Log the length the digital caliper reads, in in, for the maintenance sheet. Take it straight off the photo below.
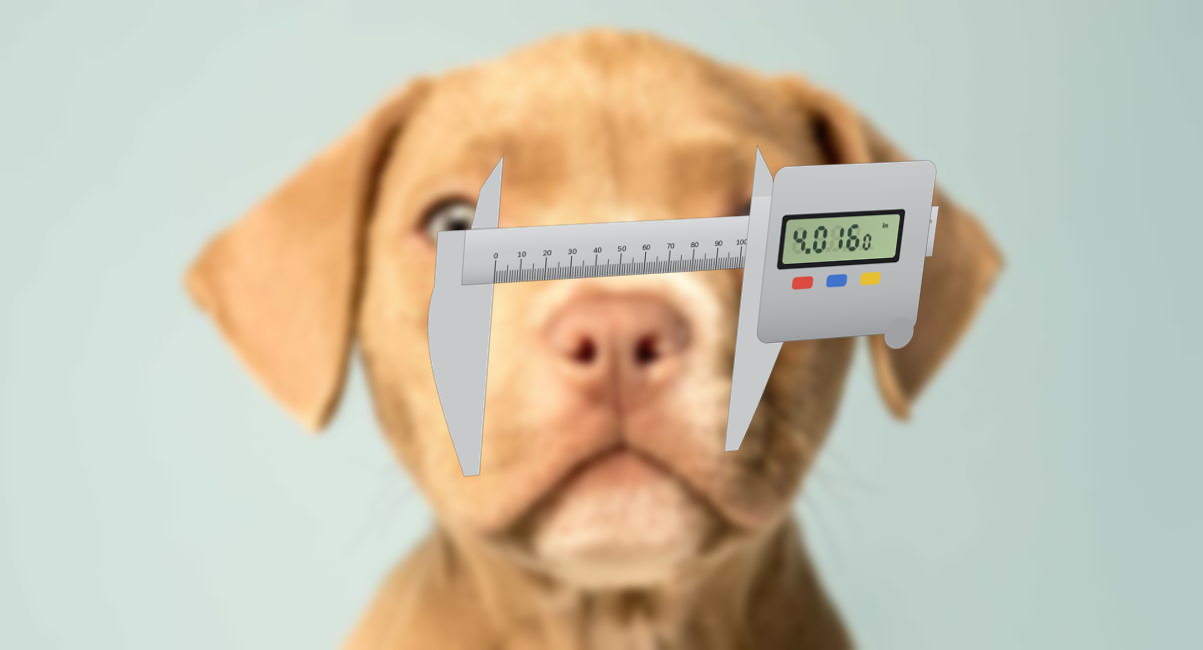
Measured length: 4.0160 in
